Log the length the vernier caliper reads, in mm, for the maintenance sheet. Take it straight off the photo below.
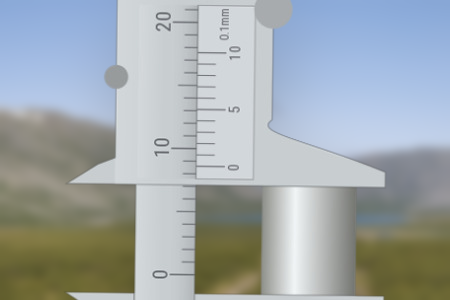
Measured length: 8.6 mm
